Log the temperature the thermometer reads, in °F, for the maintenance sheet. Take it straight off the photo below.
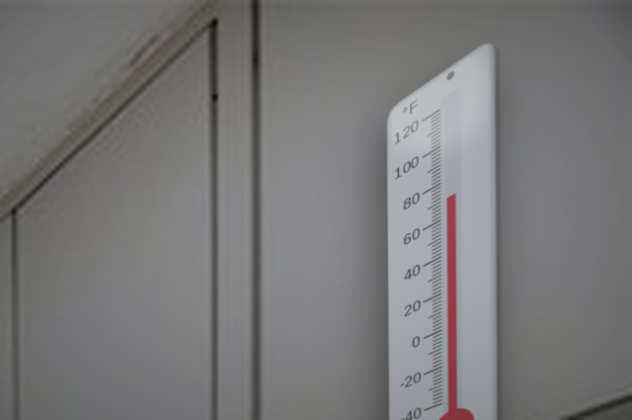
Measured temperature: 70 °F
